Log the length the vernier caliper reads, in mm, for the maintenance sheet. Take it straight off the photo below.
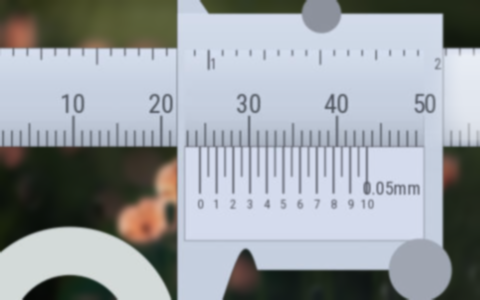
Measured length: 24.4 mm
